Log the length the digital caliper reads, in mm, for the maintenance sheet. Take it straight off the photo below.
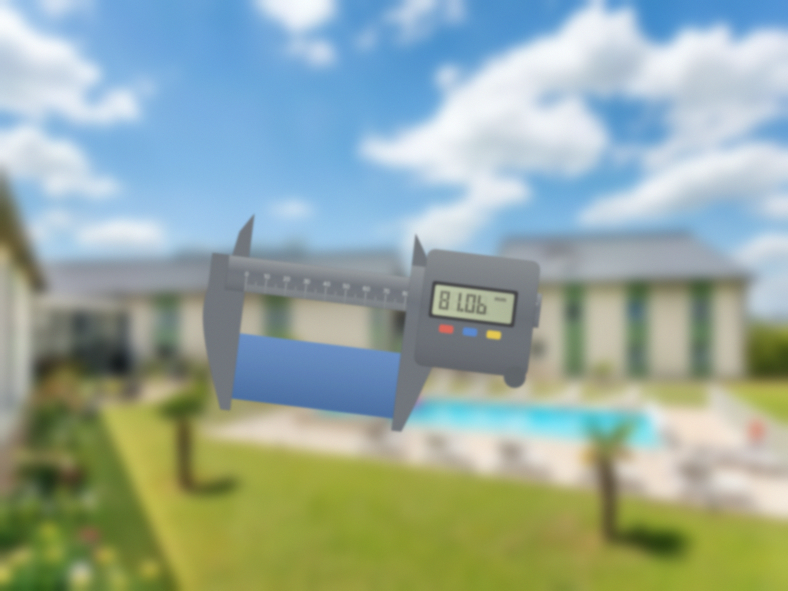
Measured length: 81.06 mm
